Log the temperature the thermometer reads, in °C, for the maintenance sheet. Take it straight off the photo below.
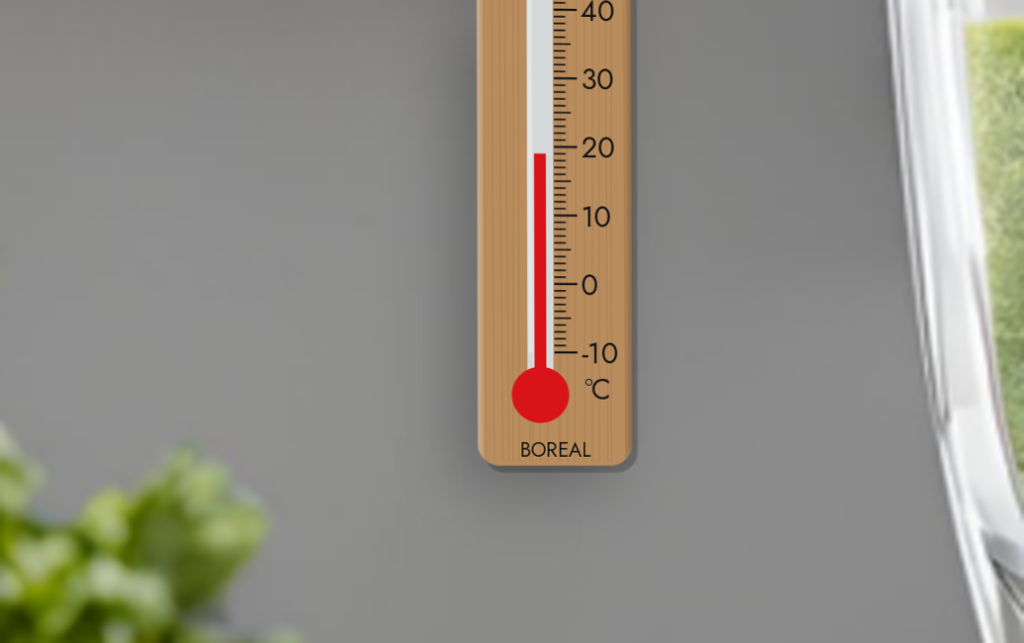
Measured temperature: 19 °C
